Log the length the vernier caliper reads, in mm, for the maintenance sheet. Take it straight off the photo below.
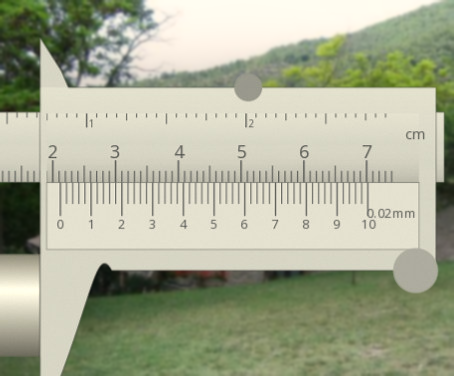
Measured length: 21.2 mm
